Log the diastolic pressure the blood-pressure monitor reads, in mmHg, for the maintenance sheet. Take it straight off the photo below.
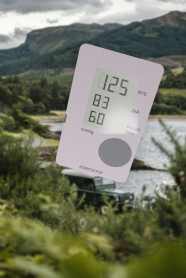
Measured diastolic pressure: 83 mmHg
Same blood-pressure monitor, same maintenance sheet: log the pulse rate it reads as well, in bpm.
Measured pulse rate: 60 bpm
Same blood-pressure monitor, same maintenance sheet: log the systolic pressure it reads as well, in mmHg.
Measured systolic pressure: 125 mmHg
